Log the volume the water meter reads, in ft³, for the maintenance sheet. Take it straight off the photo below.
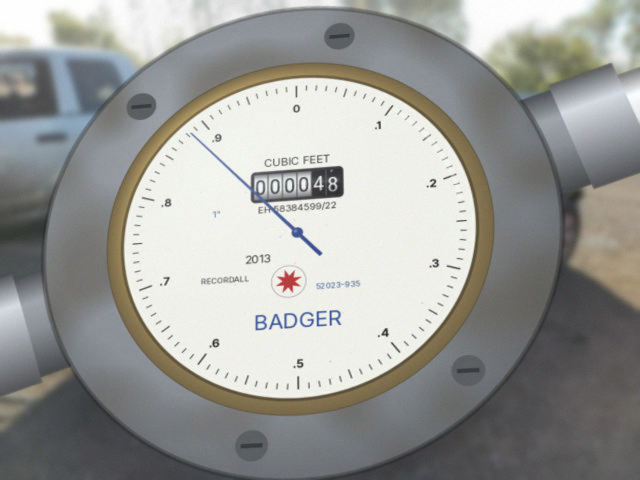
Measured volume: 47.88 ft³
